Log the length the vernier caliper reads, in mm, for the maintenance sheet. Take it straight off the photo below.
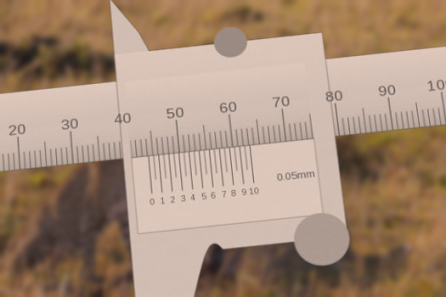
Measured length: 44.2 mm
